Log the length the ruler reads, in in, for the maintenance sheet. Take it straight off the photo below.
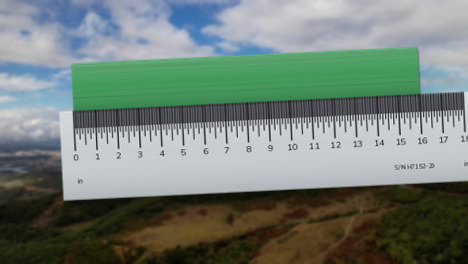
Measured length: 16 in
